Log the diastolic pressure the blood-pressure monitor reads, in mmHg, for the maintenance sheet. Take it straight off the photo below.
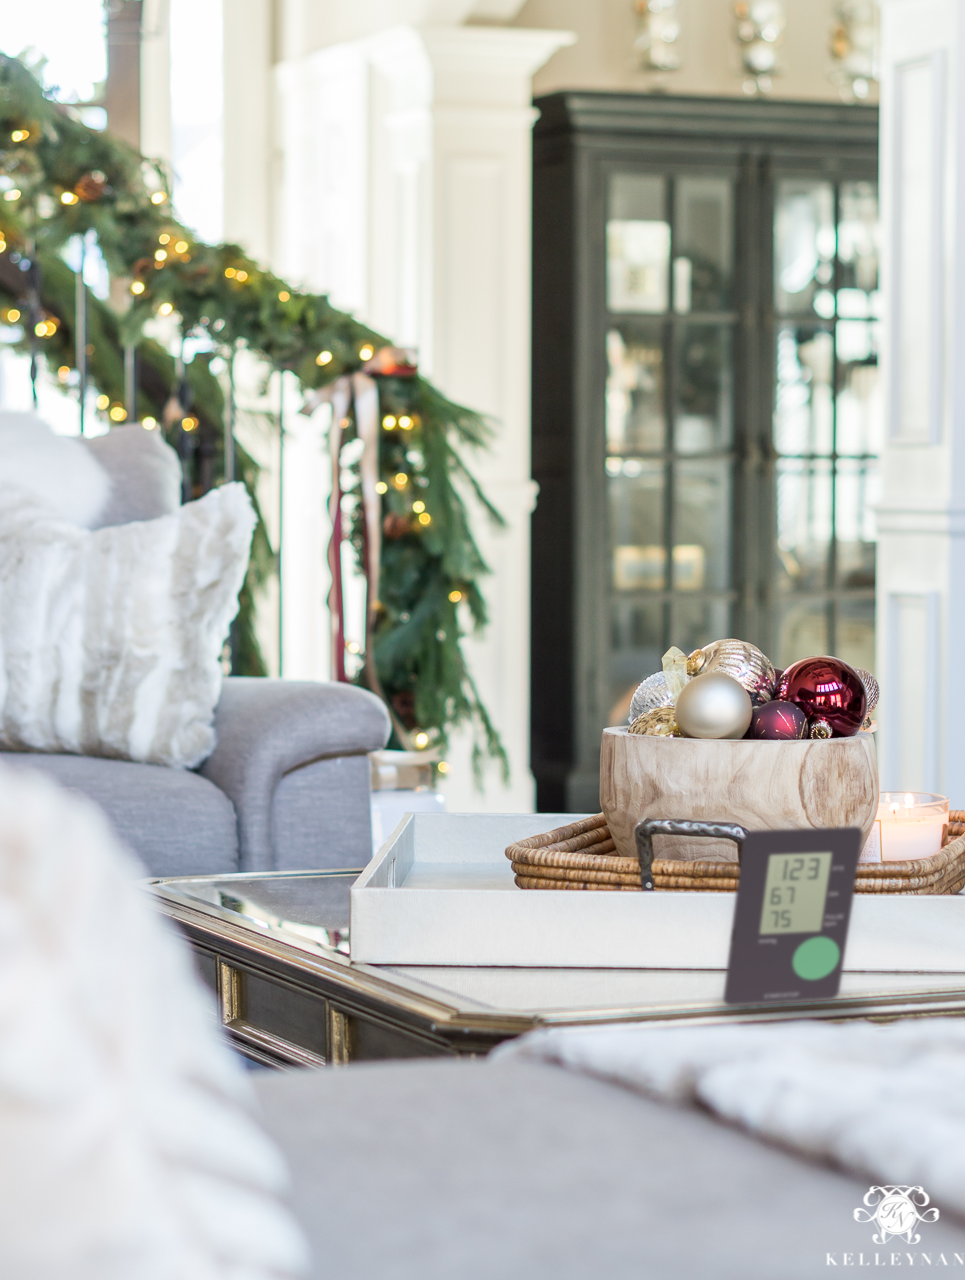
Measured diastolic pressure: 67 mmHg
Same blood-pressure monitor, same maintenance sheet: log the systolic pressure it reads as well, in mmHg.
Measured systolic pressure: 123 mmHg
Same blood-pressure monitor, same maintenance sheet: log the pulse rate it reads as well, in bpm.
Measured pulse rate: 75 bpm
